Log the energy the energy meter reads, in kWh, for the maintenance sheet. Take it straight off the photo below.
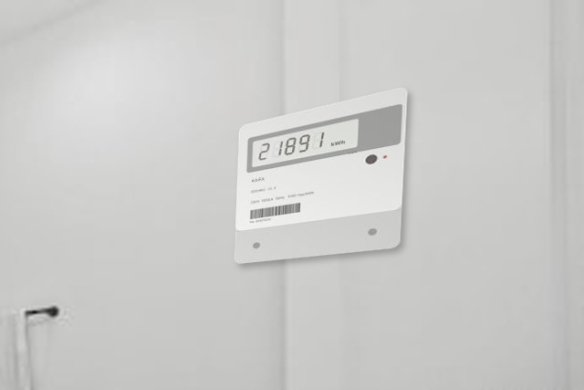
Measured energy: 21891 kWh
